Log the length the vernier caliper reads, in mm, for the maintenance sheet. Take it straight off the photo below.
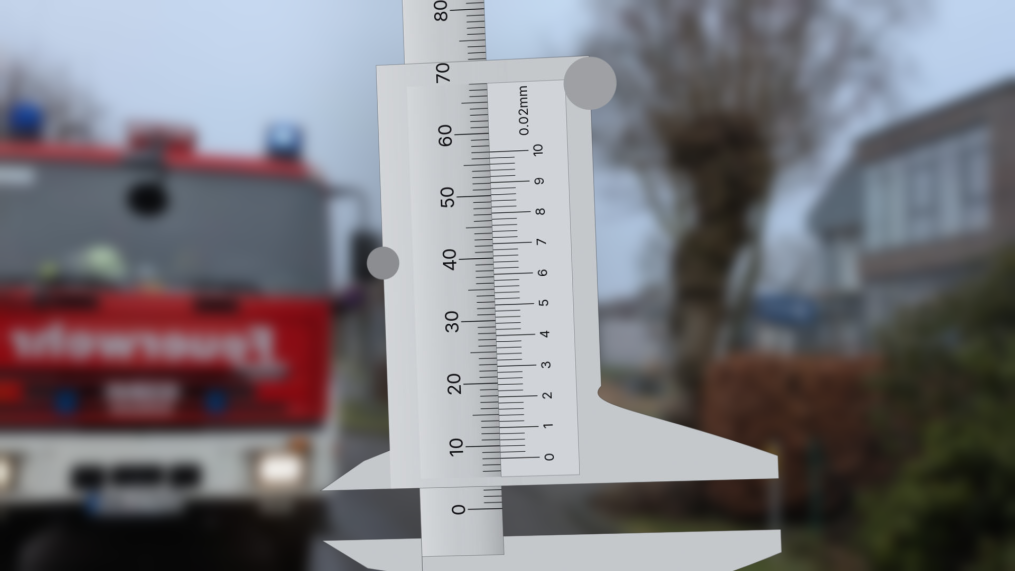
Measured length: 8.0 mm
